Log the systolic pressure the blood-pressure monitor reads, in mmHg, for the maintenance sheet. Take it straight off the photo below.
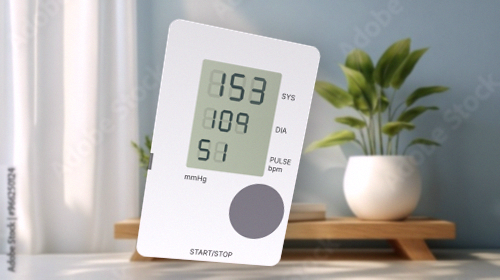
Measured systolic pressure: 153 mmHg
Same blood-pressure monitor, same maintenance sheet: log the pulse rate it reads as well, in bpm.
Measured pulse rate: 51 bpm
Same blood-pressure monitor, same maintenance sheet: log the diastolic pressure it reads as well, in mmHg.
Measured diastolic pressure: 109 mmHg
